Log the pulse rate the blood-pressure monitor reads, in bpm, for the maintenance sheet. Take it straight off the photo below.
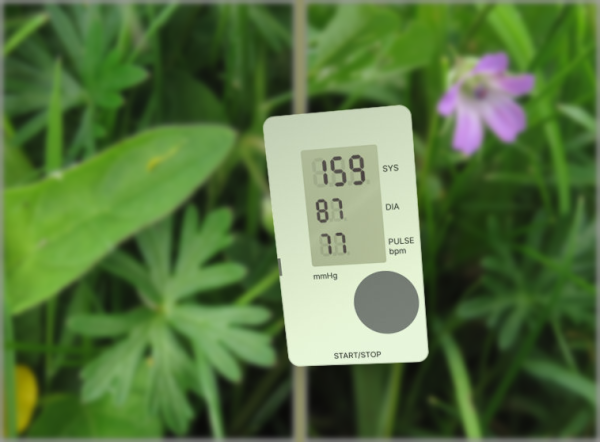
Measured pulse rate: 77 bpm
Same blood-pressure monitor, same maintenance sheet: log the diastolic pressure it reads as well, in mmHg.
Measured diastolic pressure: 87 mmHg
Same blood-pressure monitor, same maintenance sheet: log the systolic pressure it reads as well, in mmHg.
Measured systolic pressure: 159 mmHg
